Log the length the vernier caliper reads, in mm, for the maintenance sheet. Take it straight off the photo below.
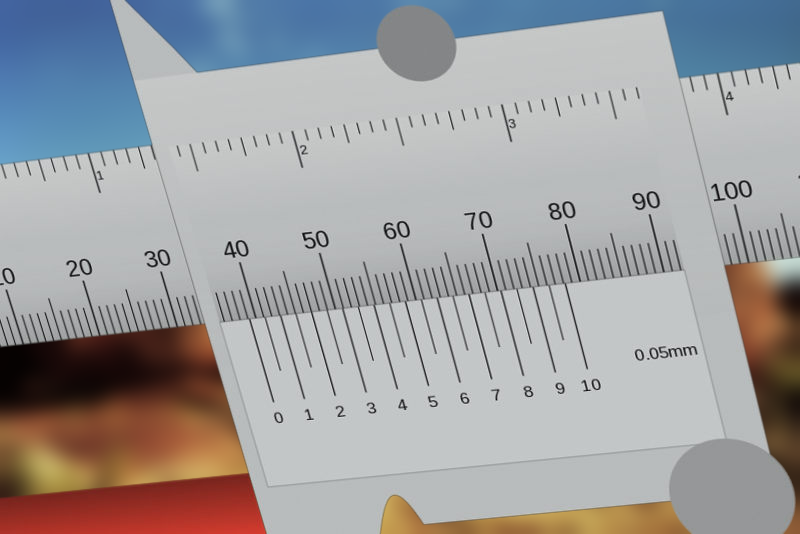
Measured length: 39.2 mm
